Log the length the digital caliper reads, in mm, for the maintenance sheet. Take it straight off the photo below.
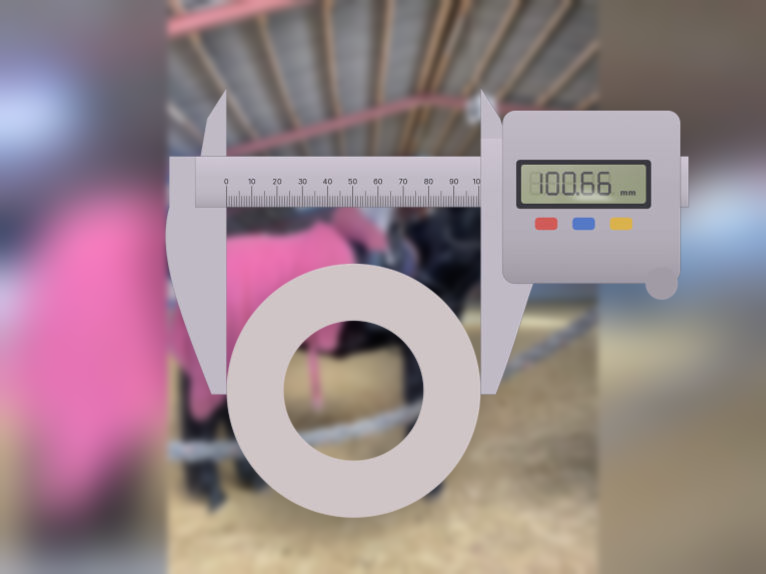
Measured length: 100.66 mm
